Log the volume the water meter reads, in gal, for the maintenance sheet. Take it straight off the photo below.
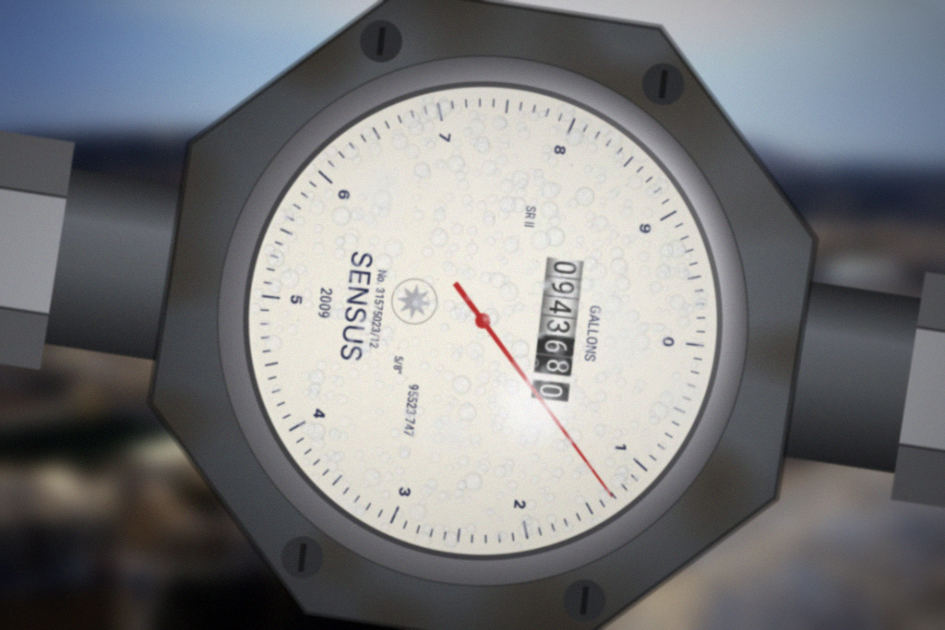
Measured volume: 943681.3 gal
